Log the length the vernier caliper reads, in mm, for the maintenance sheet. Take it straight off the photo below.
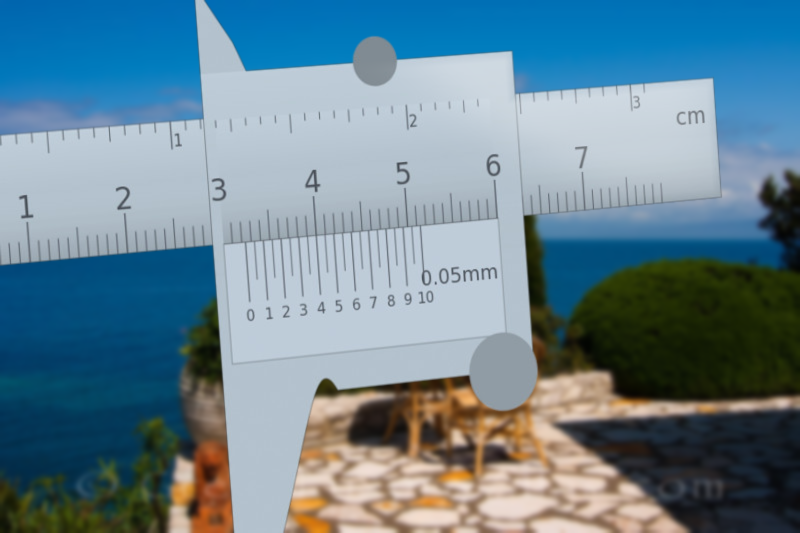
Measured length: 32.4 mm
